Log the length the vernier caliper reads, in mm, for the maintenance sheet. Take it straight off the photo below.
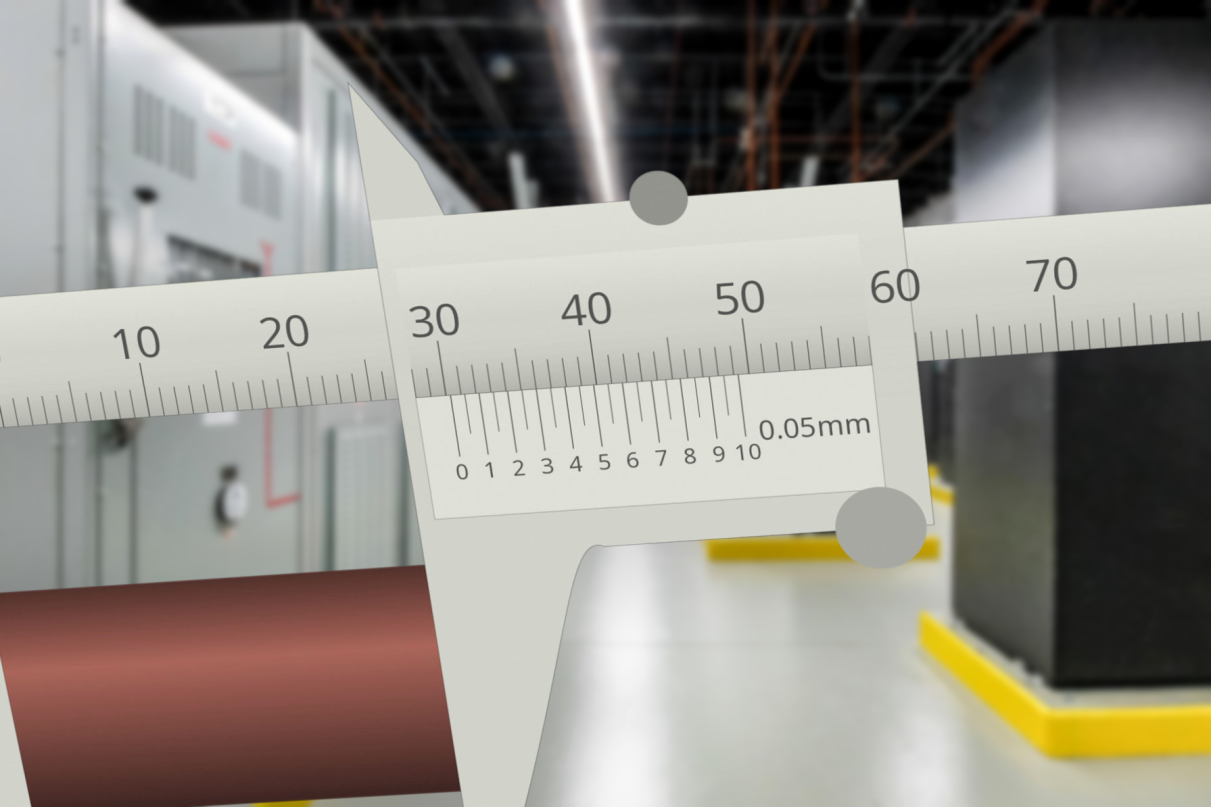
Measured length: 30.3 mm
